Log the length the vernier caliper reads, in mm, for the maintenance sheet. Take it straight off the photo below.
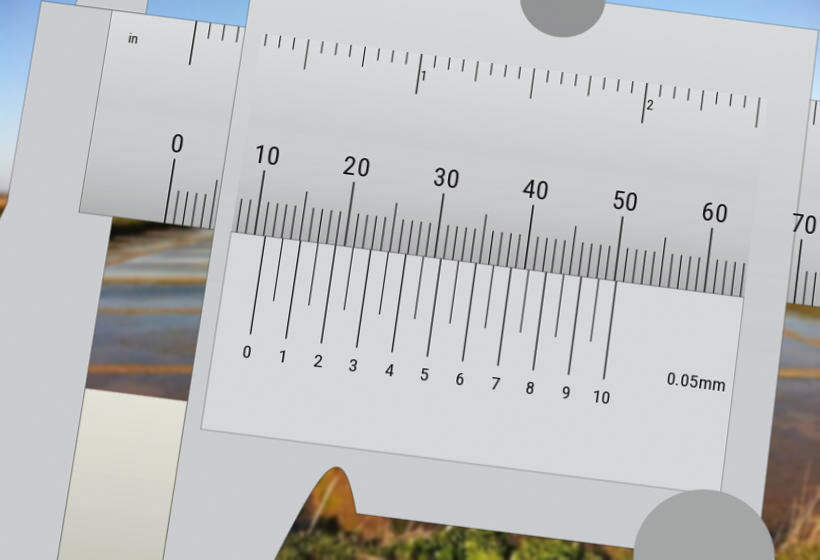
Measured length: 11.2 mm
